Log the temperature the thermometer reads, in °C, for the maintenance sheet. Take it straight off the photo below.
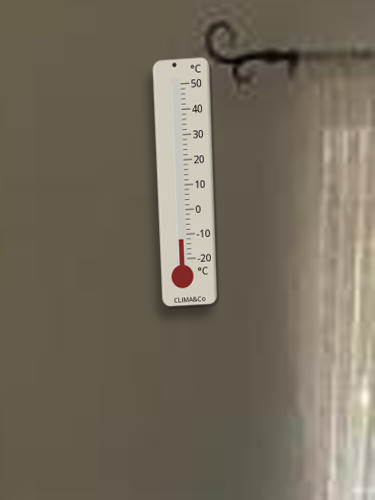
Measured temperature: -12 °C
